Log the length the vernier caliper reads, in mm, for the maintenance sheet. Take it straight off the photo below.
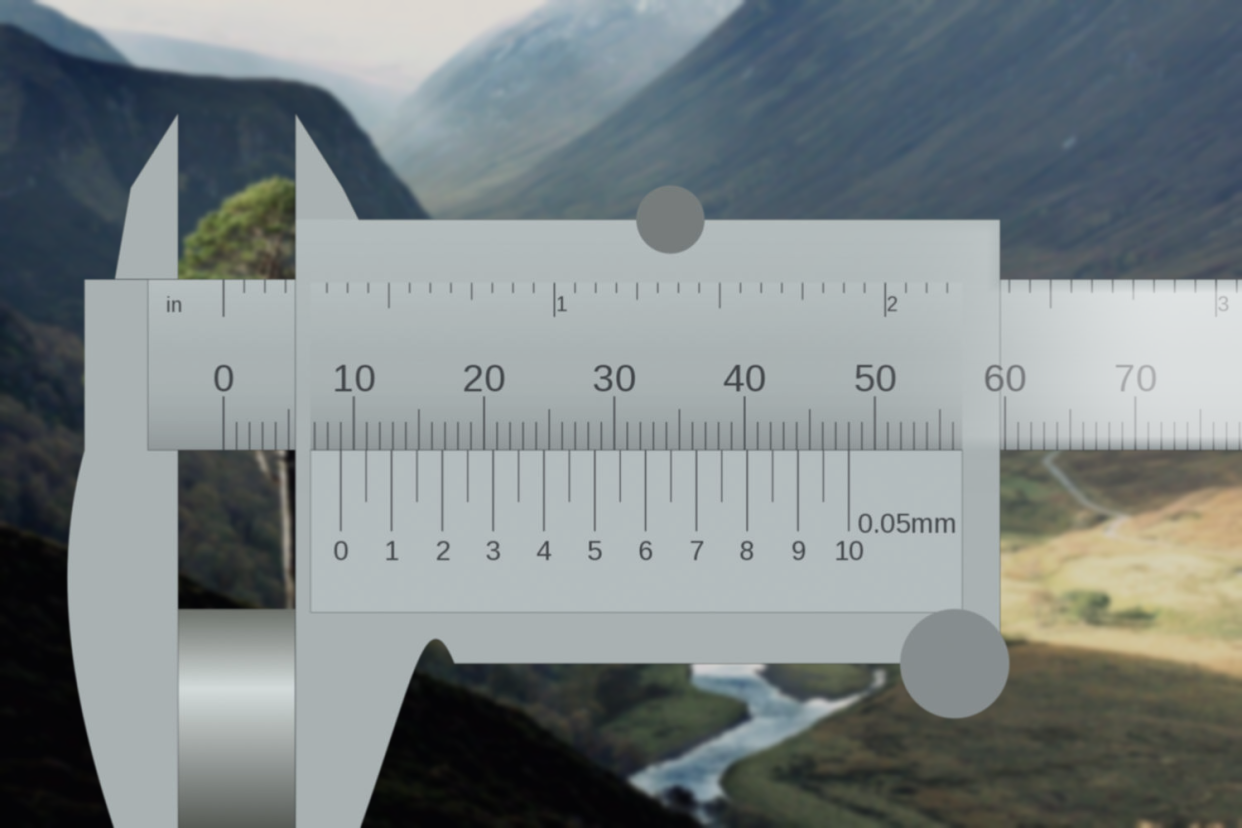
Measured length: 9.0 mm
